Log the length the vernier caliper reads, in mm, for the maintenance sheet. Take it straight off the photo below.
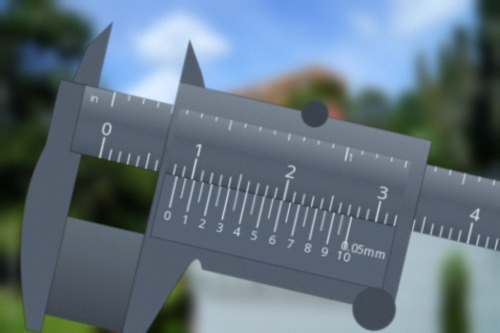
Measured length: 8.4 mm
